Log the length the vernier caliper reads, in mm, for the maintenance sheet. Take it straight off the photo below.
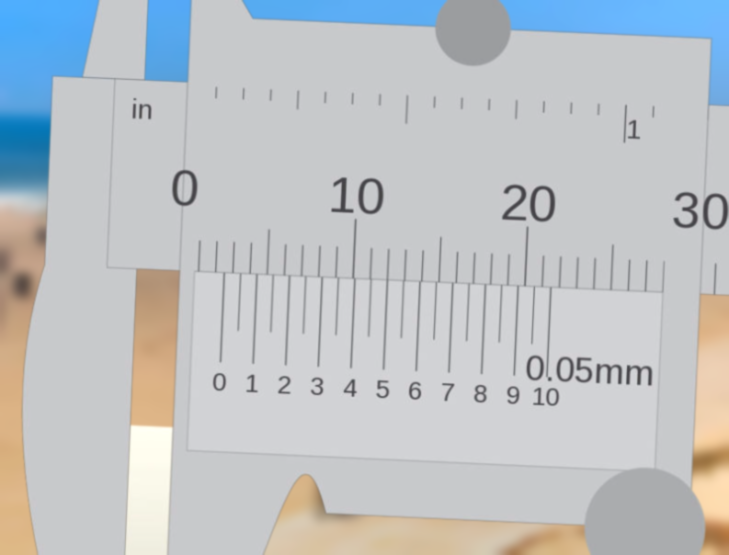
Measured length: 2.5 mm
